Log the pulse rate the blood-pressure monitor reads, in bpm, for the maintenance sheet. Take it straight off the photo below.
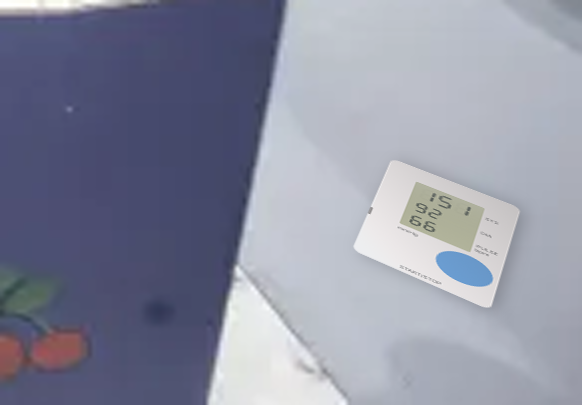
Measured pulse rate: 66 bpm
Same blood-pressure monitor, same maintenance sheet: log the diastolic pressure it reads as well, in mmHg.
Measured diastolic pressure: 92 mmHg
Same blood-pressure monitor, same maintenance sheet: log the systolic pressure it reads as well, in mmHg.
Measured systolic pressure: 151 mmHg
